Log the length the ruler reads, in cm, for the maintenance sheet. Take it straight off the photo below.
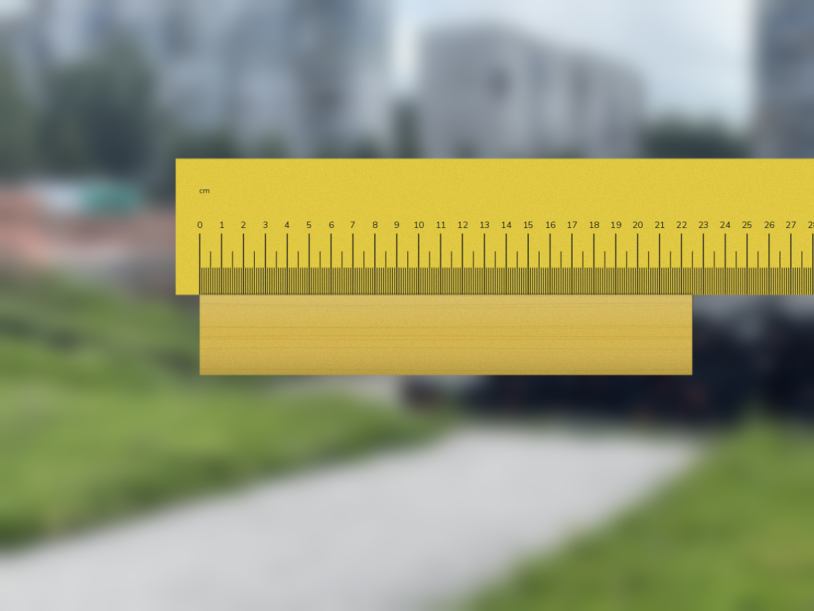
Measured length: 22.5 cm
